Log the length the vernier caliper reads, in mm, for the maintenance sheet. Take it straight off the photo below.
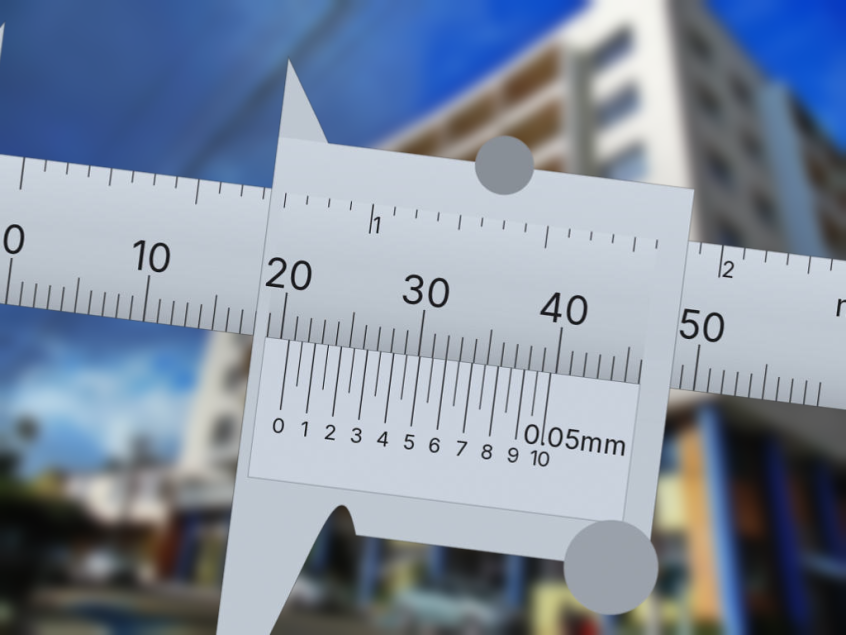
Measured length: 20.6 mm
